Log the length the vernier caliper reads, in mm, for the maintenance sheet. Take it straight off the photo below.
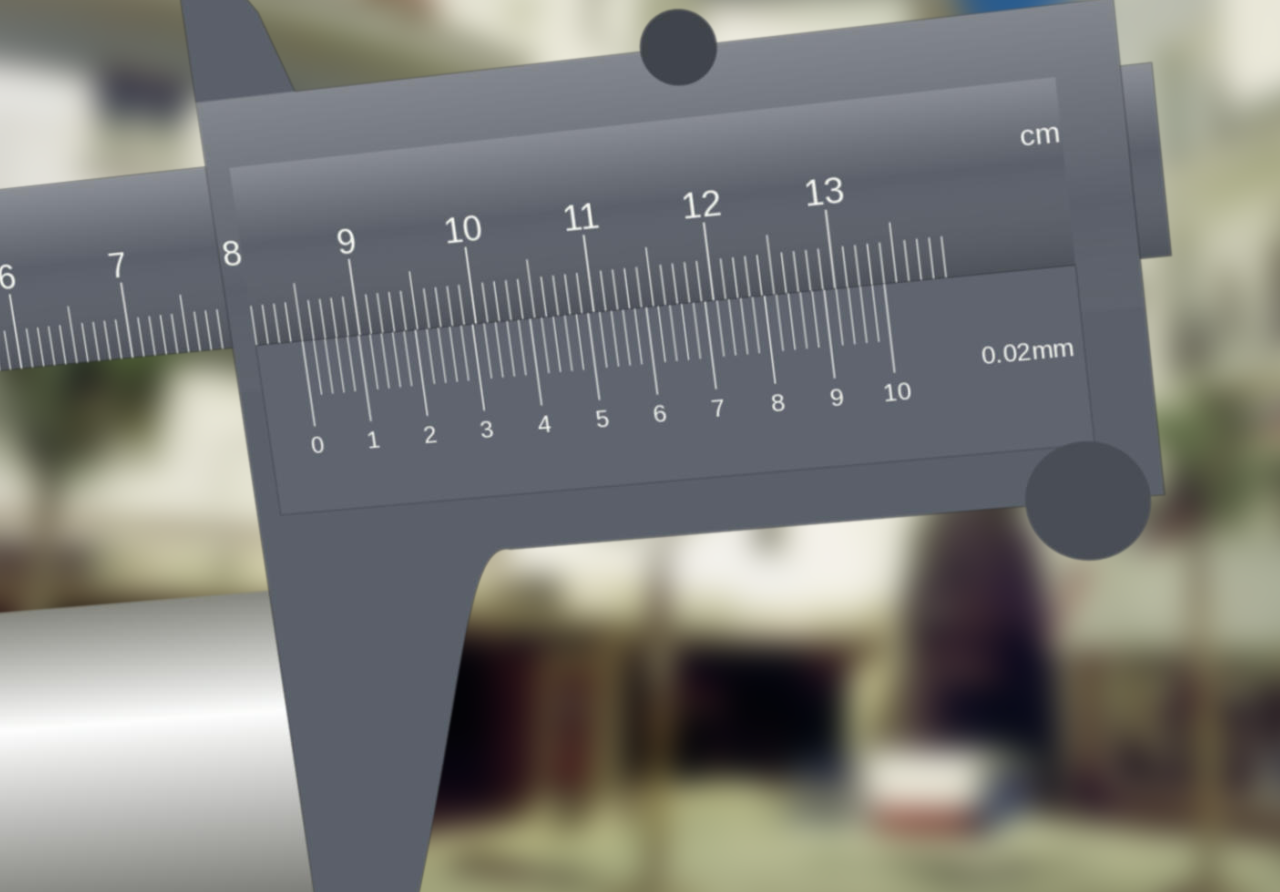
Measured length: 85.0 mm
